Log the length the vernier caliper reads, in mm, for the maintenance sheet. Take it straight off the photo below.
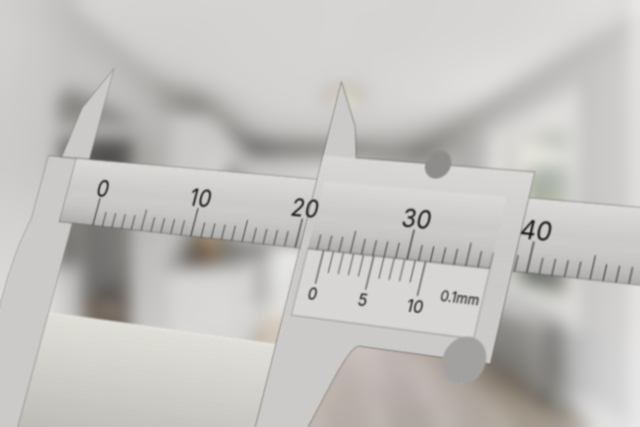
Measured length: 22.6 mm
